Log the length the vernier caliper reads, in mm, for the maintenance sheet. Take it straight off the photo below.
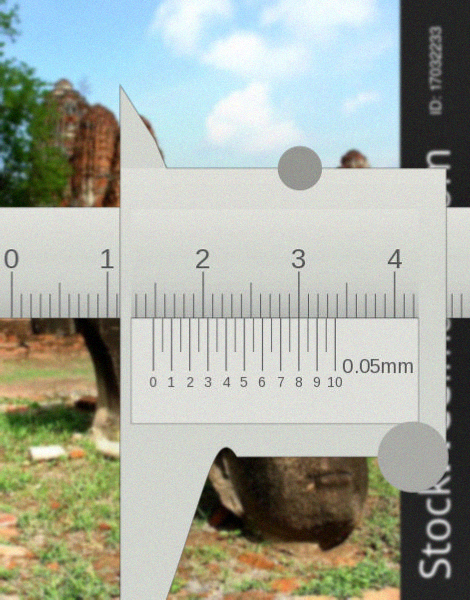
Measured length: 14.8 mm
